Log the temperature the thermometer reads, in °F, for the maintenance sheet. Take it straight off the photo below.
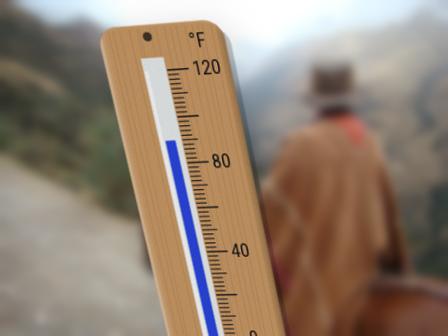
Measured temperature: 90 °F
